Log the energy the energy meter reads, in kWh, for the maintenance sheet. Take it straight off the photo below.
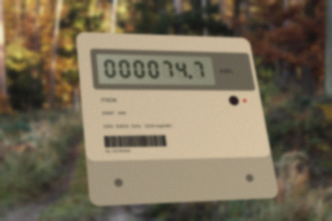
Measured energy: 74.7 kWh
